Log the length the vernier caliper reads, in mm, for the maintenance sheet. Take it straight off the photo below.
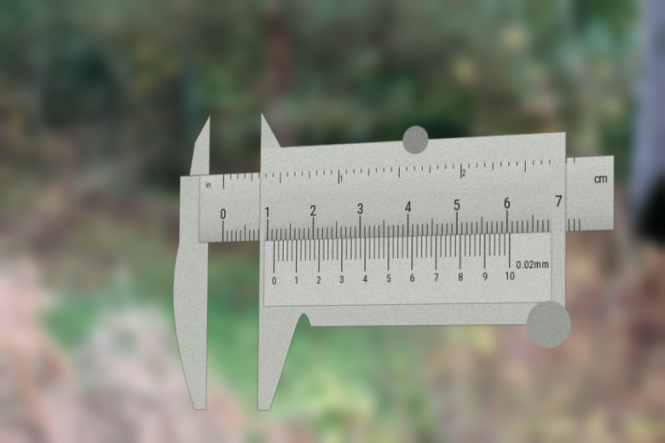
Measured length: 11.5 mm
